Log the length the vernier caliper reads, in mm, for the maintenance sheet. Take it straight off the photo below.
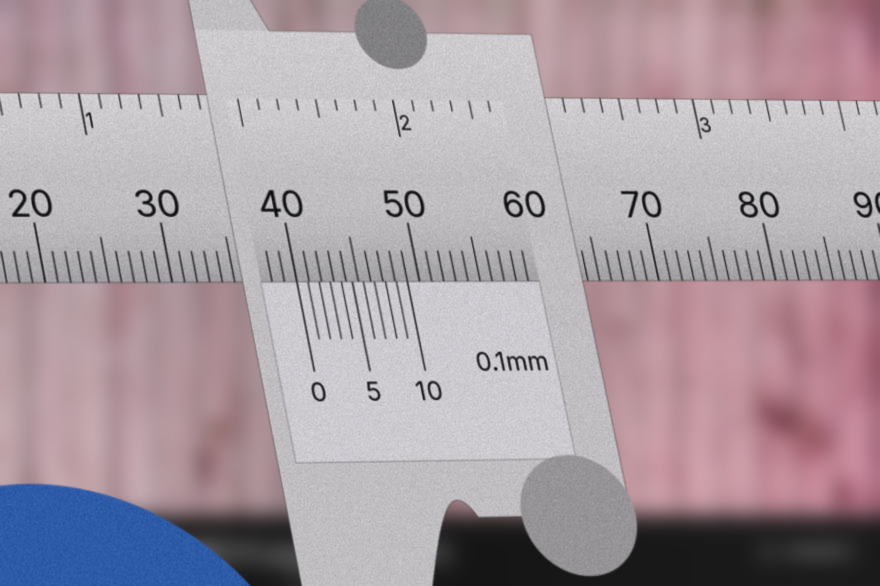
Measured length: 40.0 mm
